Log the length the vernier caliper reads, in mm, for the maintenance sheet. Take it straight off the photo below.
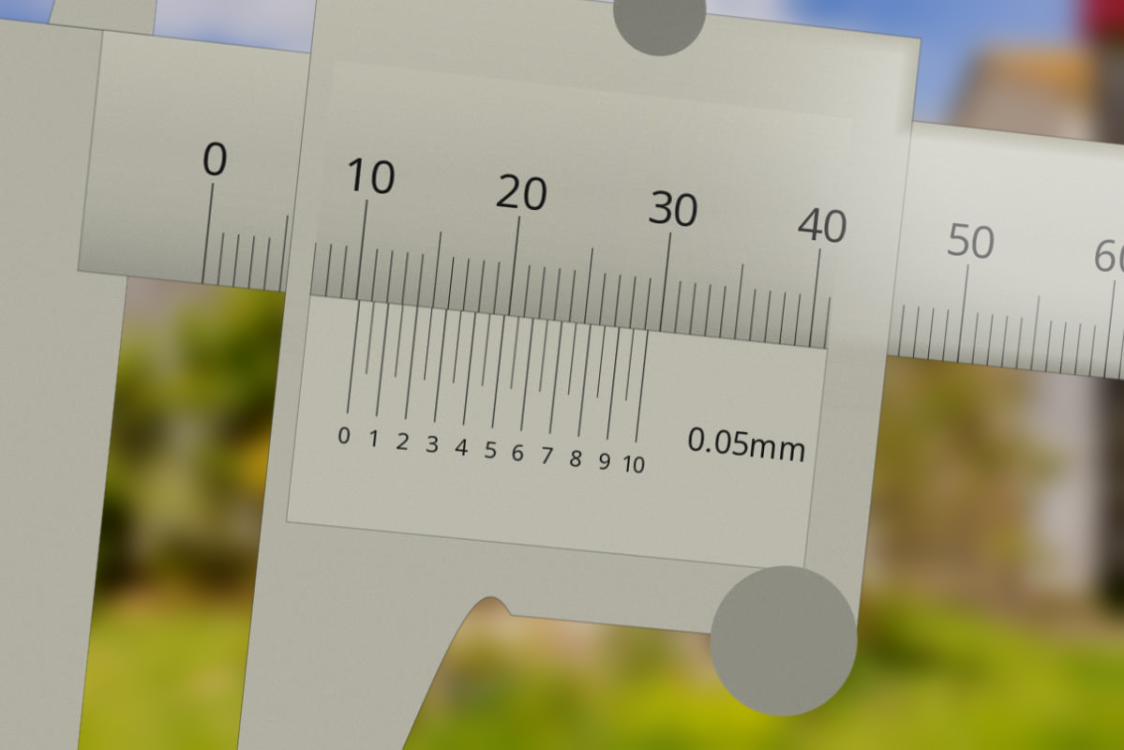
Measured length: 10.2 mm
